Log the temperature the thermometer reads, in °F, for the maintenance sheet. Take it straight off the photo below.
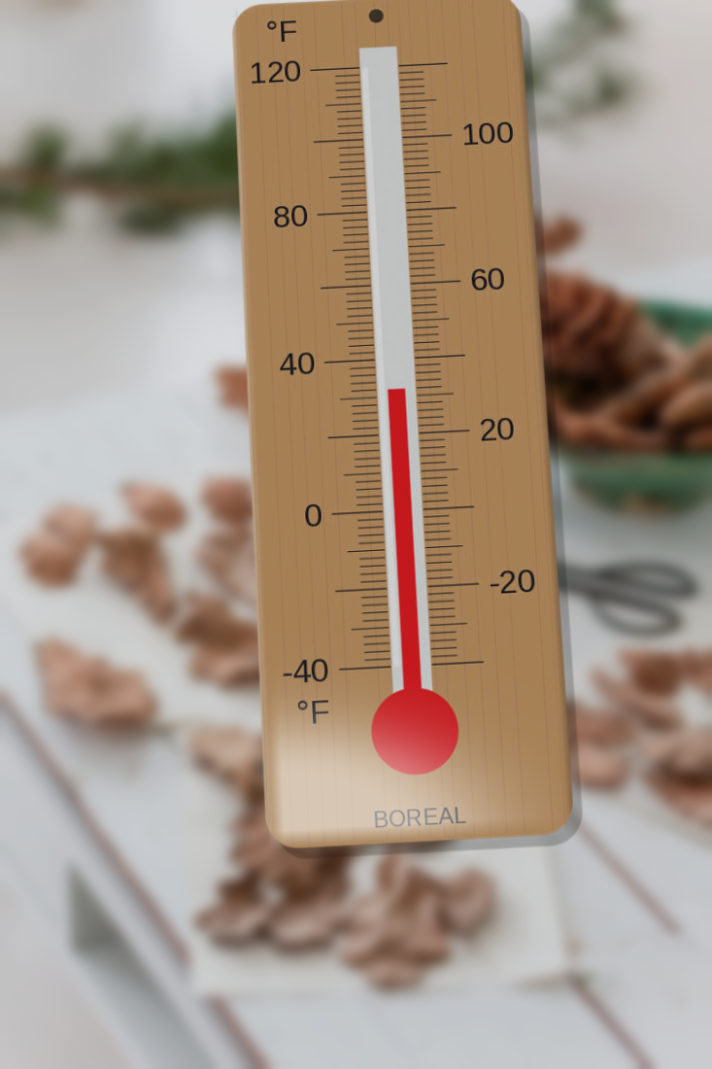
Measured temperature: 32 °F
